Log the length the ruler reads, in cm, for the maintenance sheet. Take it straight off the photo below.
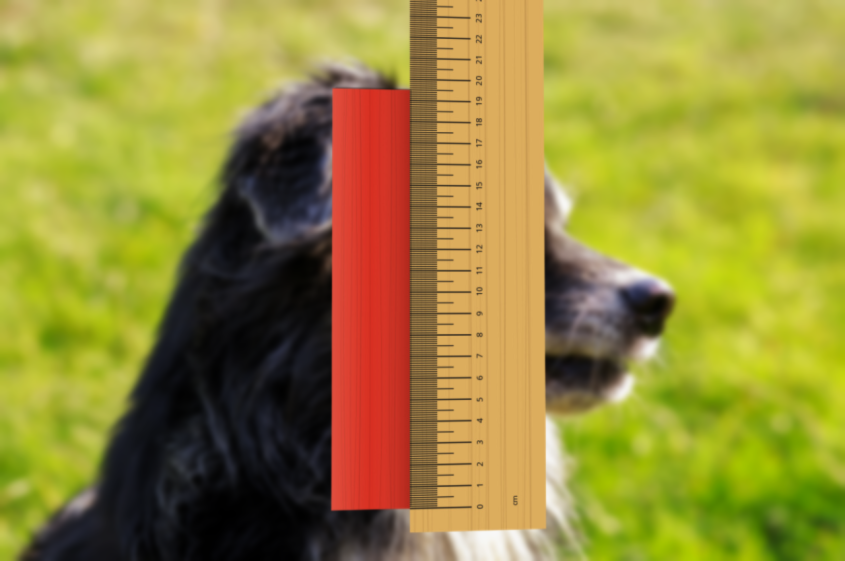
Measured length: 19.5 cm
